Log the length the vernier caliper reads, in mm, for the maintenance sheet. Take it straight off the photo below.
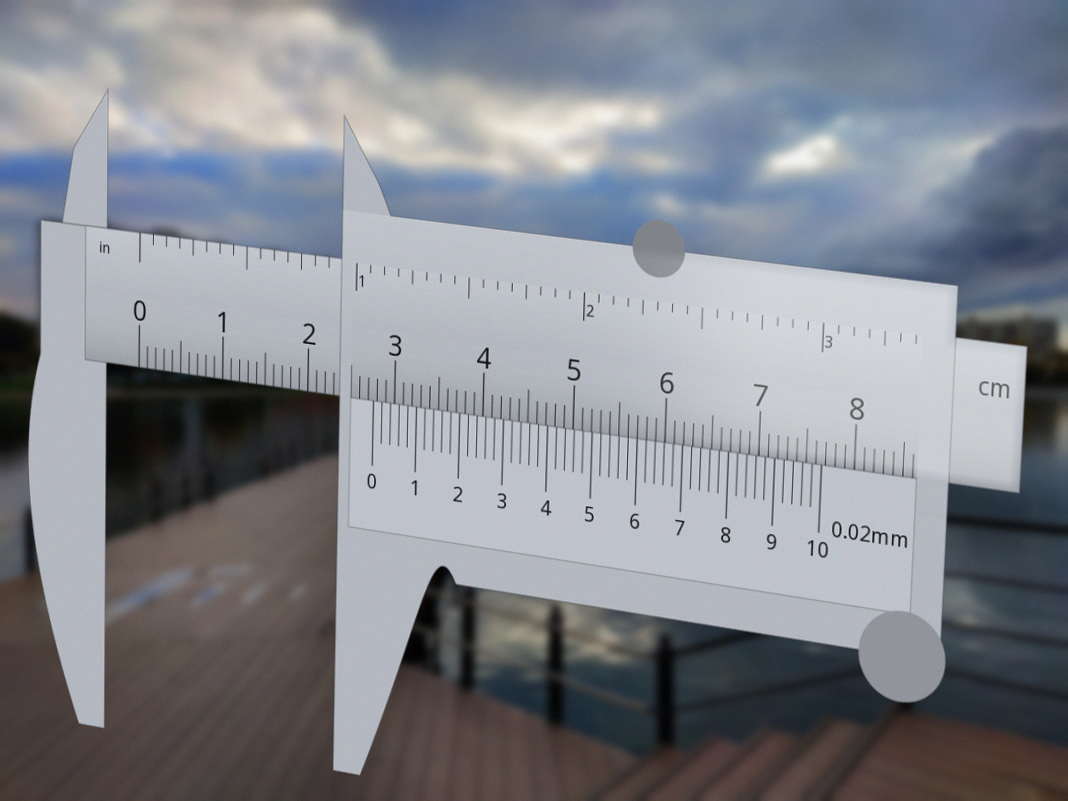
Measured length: 27.6 mm
